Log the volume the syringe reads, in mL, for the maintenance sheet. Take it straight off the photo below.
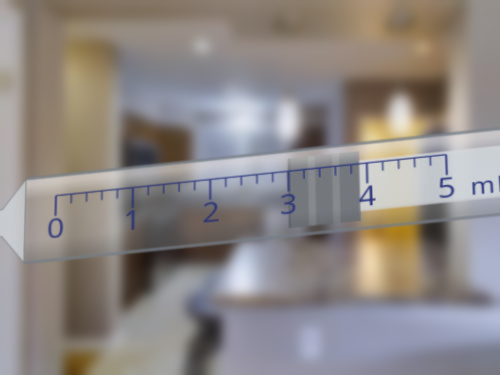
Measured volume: 3 mL
